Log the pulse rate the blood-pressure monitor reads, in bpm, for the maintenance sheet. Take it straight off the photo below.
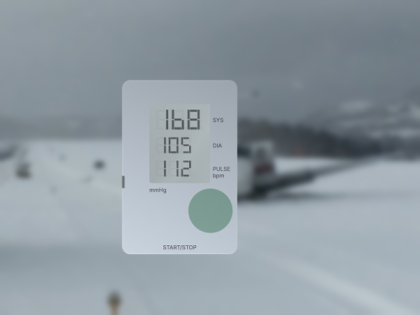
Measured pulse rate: 112 bpm
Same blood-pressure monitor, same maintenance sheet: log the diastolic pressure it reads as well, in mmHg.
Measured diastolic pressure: 105 mmHg
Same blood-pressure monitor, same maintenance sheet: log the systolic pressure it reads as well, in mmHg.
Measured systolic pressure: 168 mmHg
